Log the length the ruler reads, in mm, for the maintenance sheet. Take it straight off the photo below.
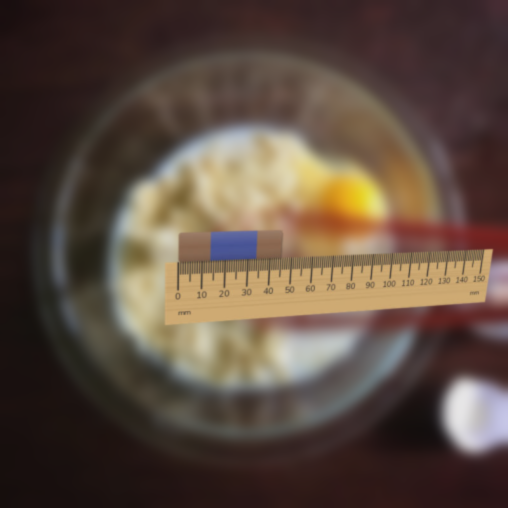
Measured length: 45 mm
